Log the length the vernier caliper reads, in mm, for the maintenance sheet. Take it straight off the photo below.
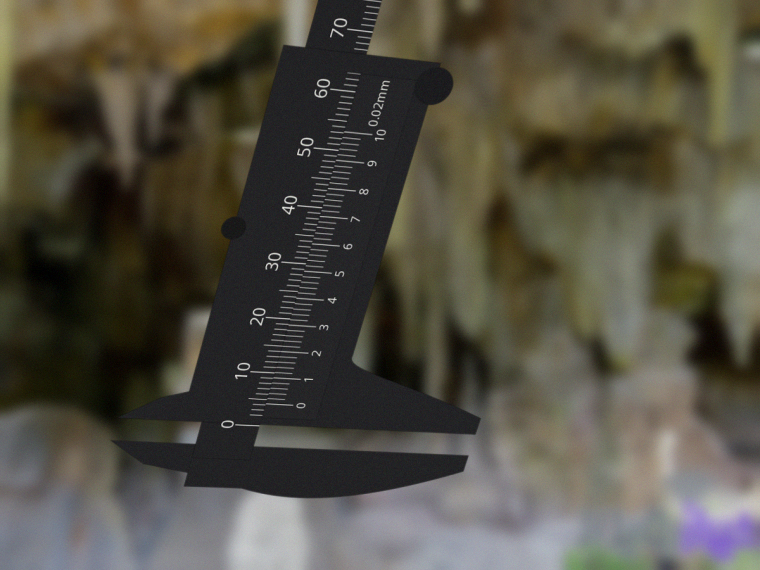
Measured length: 4.2 mm
